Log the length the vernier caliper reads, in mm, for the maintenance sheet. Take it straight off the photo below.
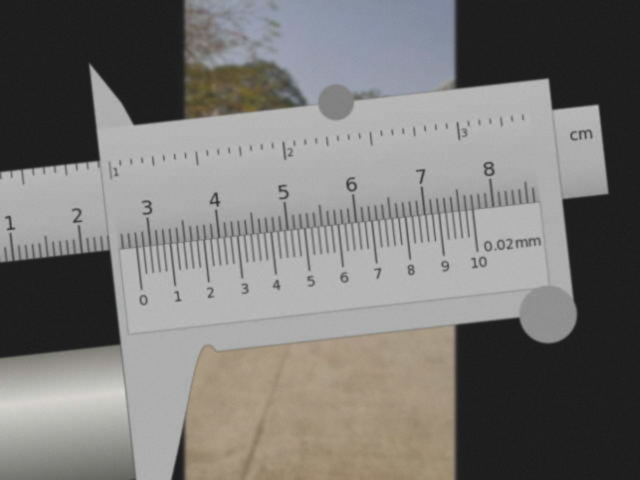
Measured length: 28.0 mm
